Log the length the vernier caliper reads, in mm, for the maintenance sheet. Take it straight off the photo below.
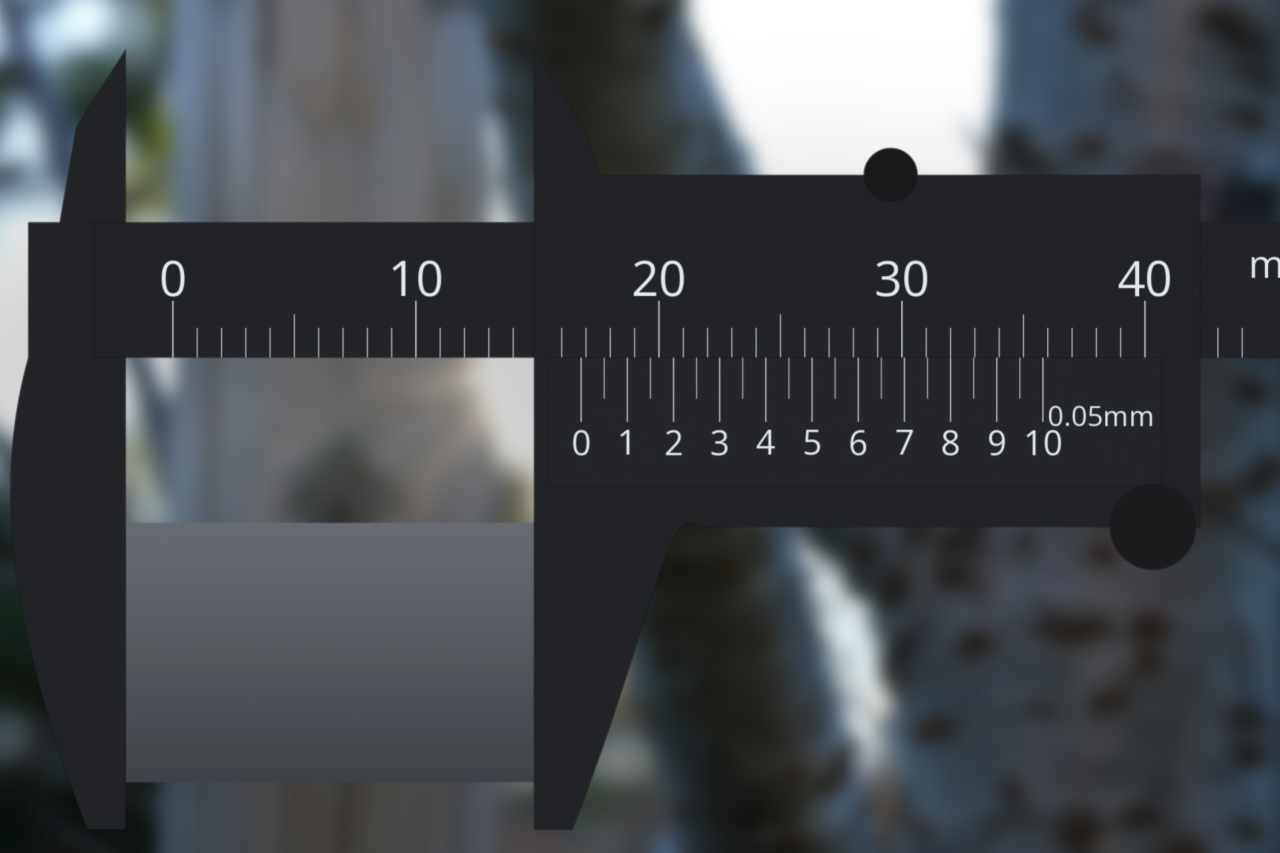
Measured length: 16.8 mm
